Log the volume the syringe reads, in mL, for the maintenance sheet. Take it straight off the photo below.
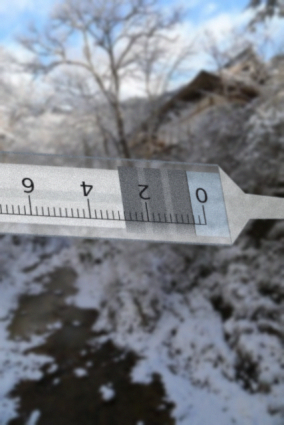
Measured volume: 0.4 mL
